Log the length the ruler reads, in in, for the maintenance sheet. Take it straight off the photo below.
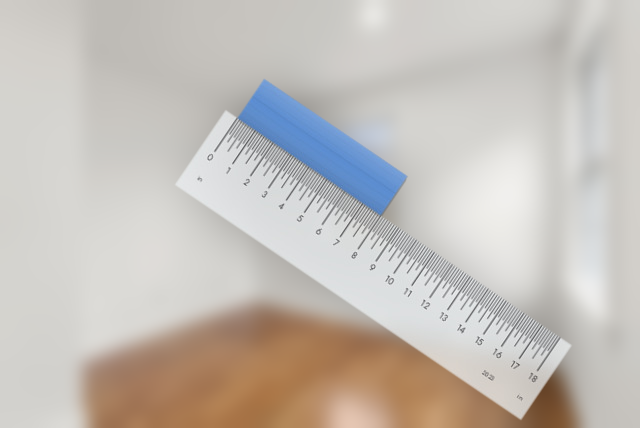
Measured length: 8 in
